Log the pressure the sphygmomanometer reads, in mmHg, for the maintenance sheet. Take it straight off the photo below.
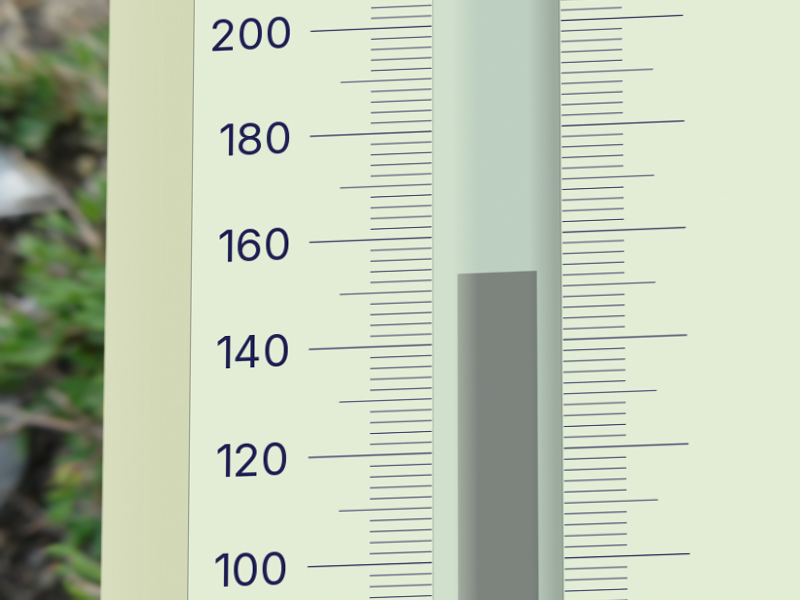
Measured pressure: 153 mmHg
